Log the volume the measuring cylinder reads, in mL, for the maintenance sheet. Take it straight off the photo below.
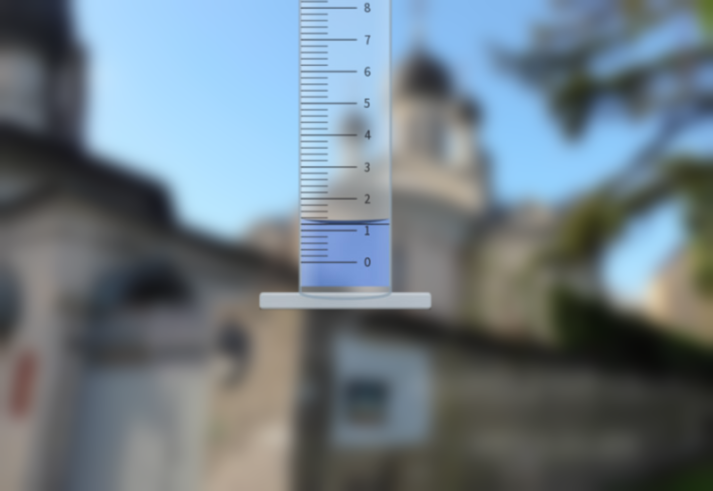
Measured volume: 1.2 mL
